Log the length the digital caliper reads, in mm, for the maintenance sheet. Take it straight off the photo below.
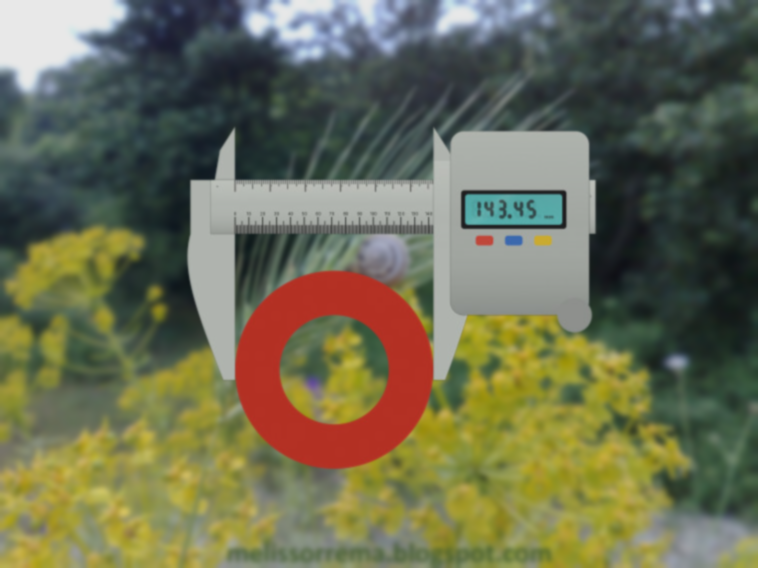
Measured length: 143.45 mm
